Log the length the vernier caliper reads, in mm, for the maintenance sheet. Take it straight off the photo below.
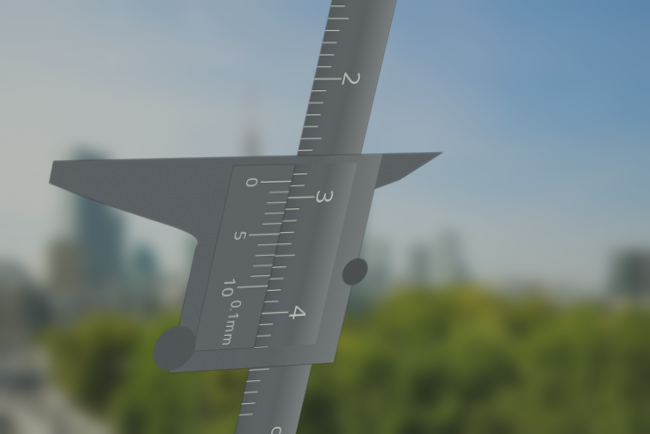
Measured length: 28.6 mm
